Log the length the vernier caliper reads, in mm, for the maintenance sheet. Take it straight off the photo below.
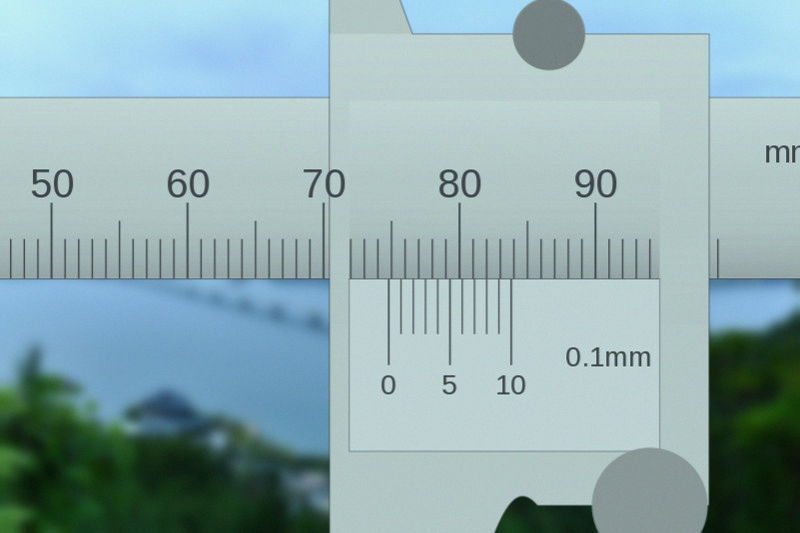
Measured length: 74.8 mm
